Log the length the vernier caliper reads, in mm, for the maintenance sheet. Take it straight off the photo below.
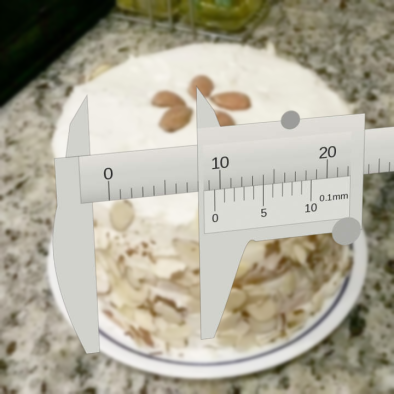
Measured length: 9.5 mm
